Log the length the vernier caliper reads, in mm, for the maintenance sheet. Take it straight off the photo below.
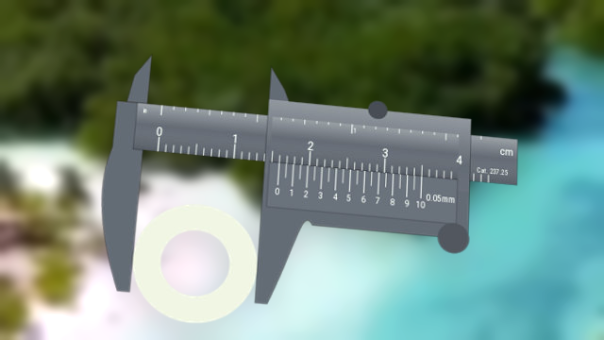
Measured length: 16.0 mm
